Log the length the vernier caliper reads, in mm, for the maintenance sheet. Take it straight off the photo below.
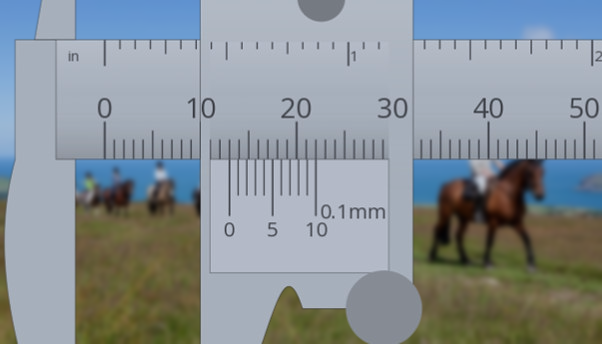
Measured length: 13.0 mm
